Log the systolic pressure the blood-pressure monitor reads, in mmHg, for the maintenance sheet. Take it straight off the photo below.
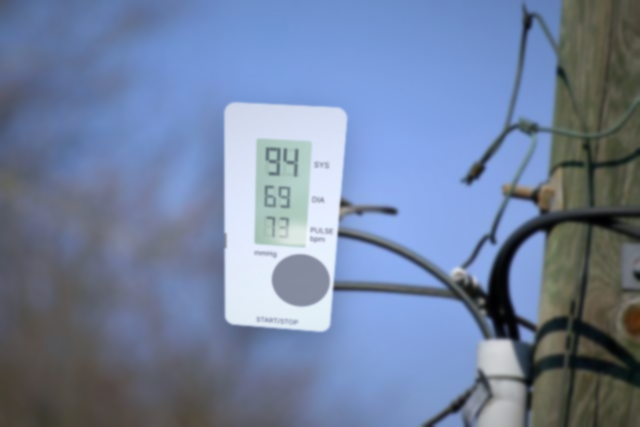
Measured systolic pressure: 94 mmHg
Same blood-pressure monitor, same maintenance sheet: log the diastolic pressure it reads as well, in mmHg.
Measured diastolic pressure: 69 mmHg
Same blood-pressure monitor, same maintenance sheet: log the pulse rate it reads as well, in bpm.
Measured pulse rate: 73 bpm
